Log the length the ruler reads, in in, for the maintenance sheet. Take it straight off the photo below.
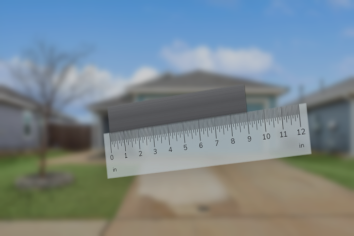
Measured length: 9 in
